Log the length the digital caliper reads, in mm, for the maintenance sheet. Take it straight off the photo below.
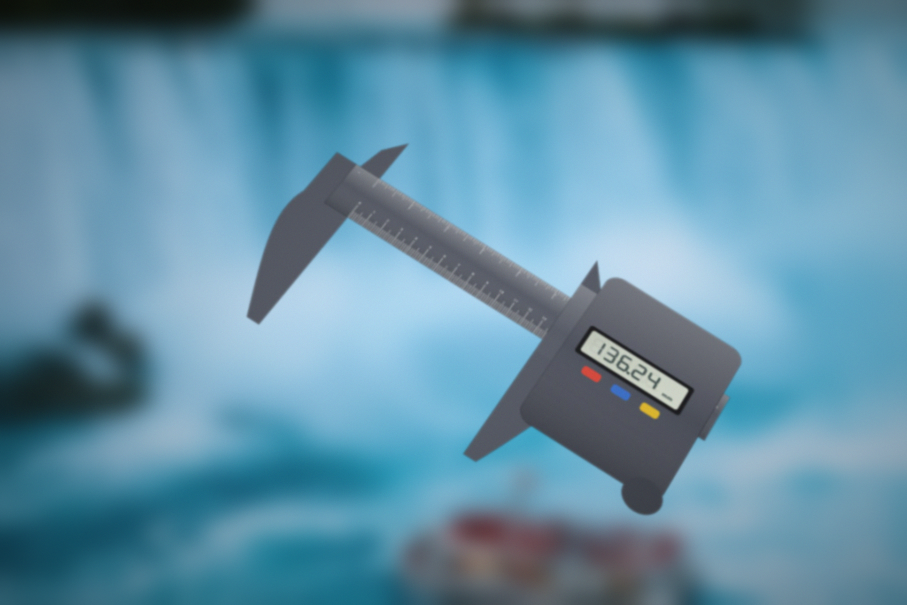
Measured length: 136.24 mm
